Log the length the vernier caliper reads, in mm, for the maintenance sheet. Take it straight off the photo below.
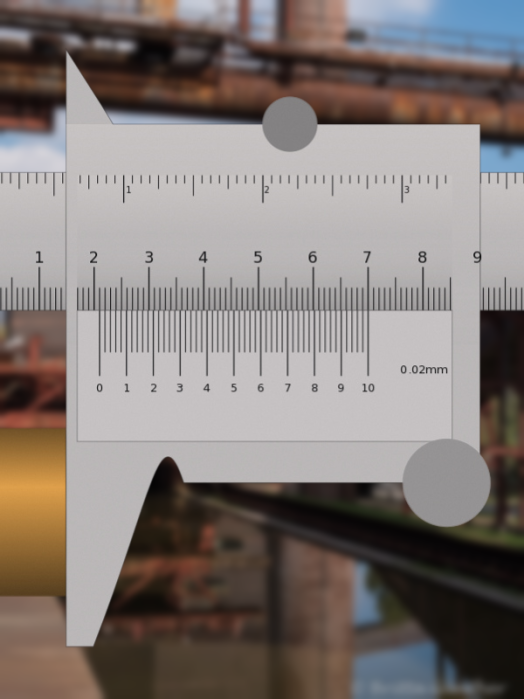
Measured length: 21.0 mm
